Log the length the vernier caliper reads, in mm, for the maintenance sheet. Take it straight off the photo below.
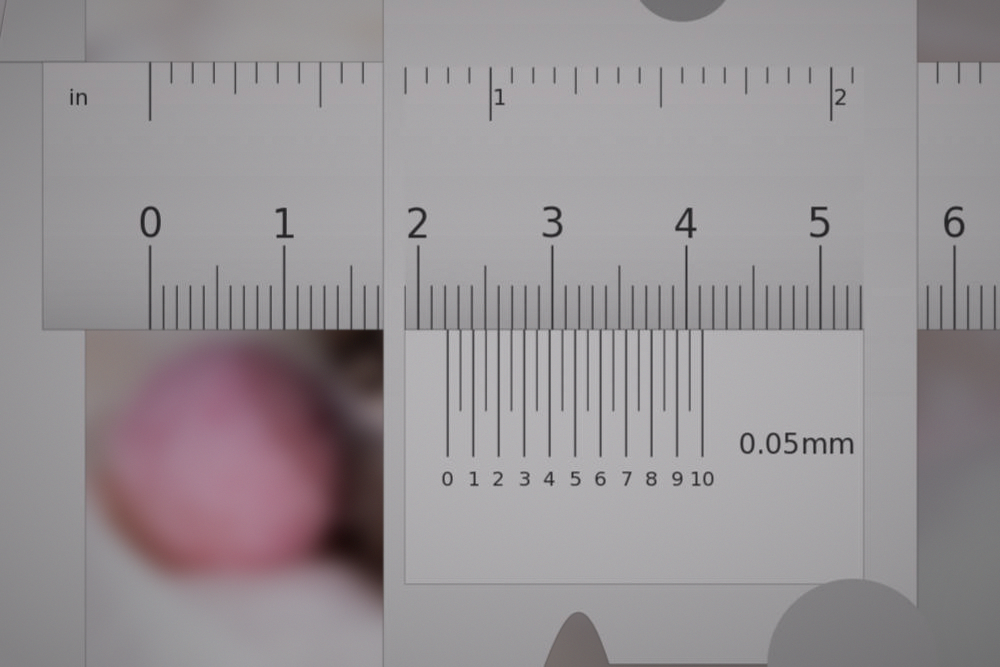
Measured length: 22.2 mm
